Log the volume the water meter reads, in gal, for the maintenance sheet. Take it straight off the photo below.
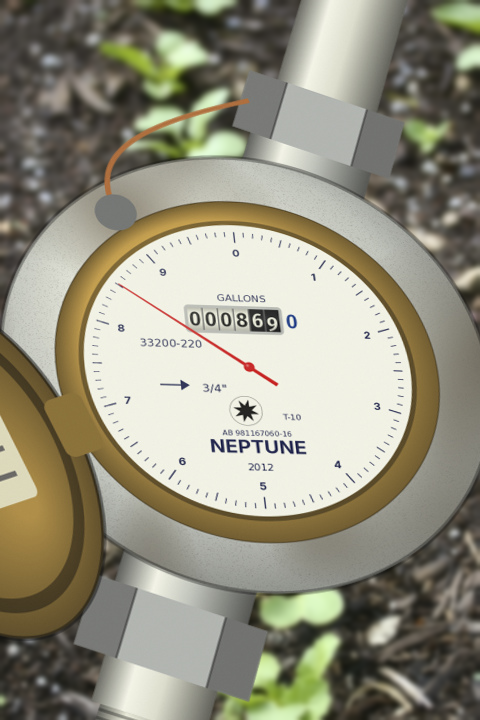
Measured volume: 8688.5 gal
